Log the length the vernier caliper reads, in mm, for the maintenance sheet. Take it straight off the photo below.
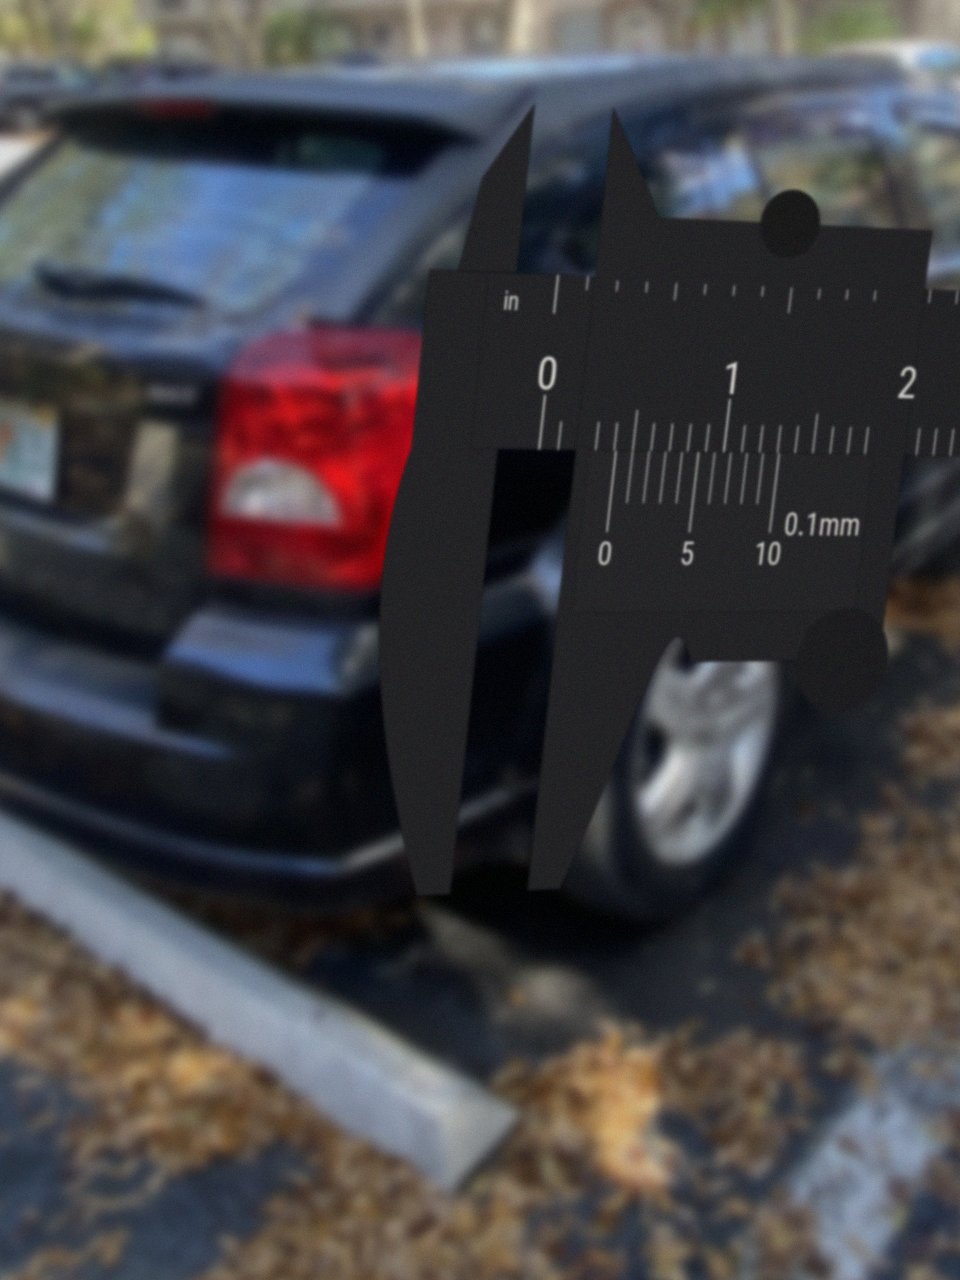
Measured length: 4.1 mm
